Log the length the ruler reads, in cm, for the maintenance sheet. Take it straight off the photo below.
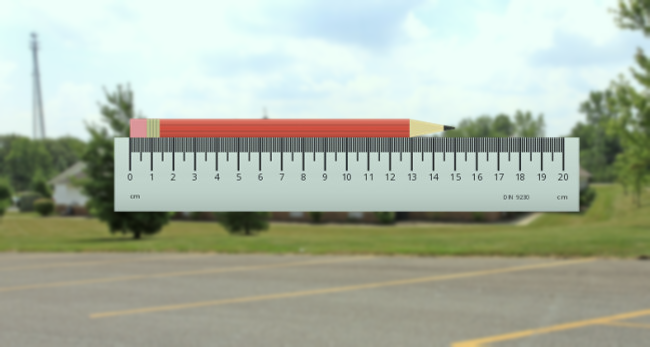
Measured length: 15 cm
